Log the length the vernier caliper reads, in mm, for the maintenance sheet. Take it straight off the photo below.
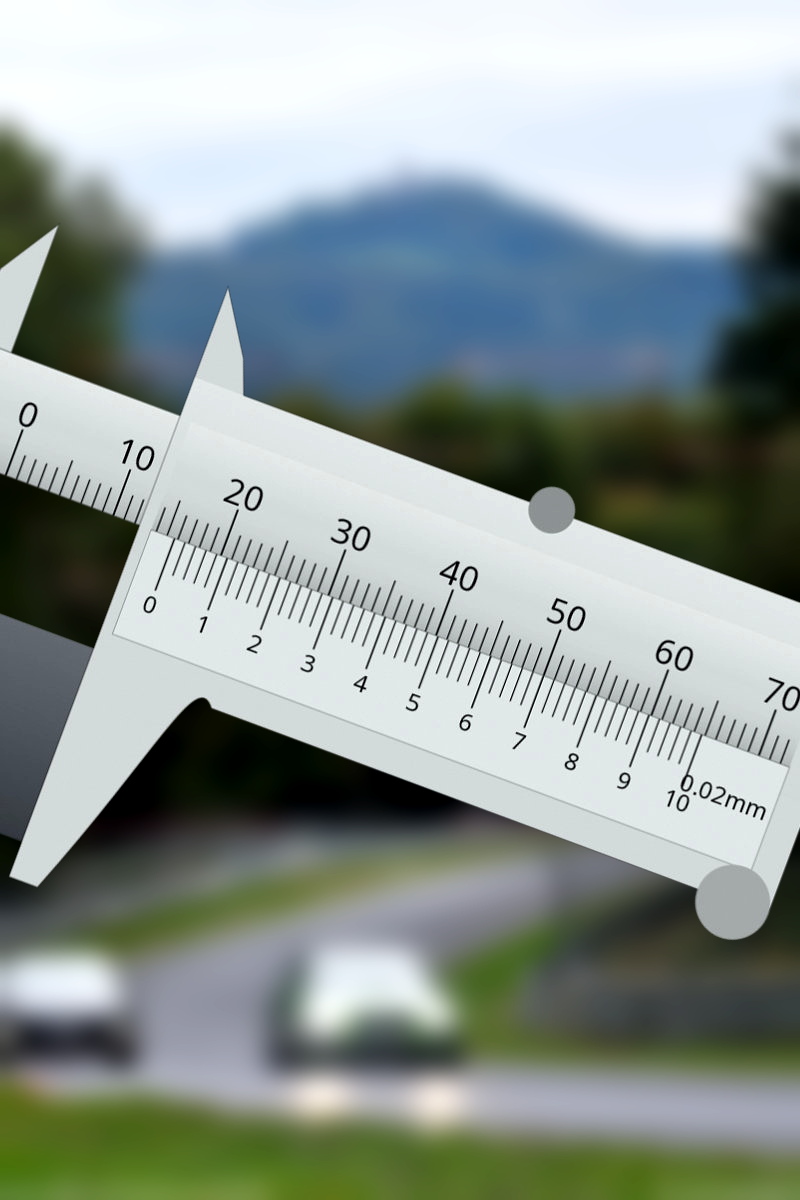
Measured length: 15.7 mm
